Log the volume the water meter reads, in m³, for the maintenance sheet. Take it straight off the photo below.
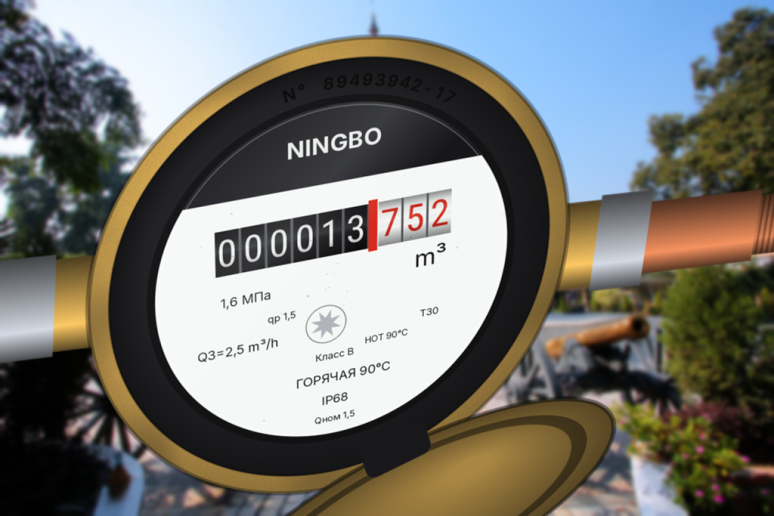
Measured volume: 13.752 m³
